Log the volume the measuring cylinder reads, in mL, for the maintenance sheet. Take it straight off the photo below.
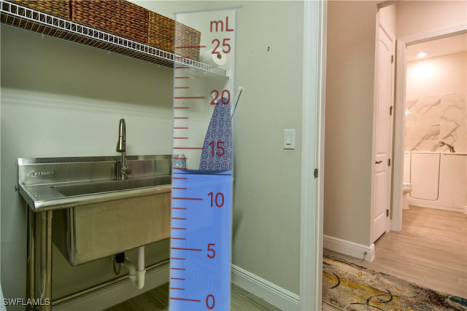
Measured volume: 12.5 mL
